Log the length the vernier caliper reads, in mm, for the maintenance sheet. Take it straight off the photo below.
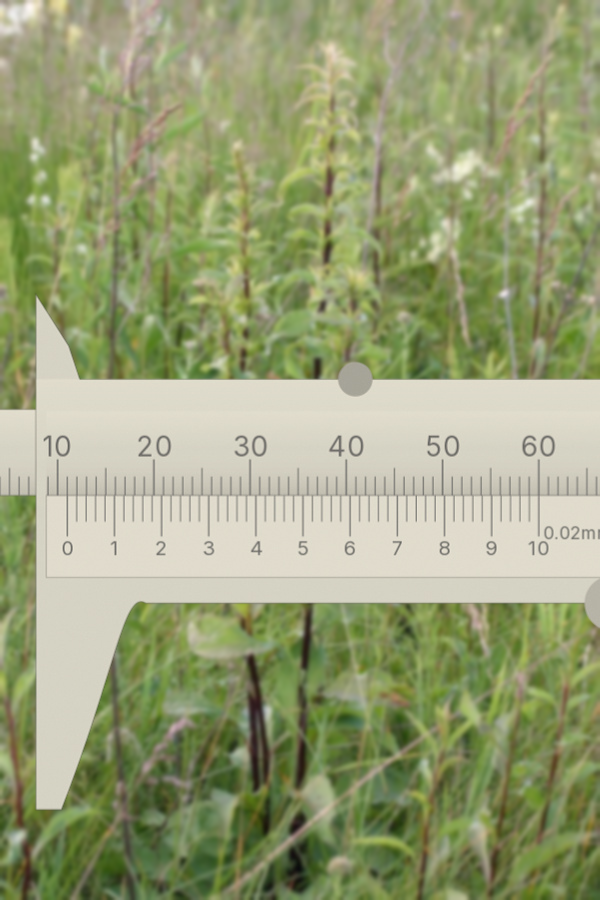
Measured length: 11.0 mm
